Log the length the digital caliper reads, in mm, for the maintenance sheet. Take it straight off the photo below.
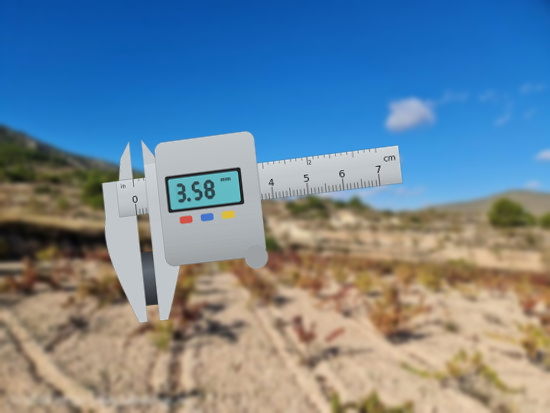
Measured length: 3.58 mm
